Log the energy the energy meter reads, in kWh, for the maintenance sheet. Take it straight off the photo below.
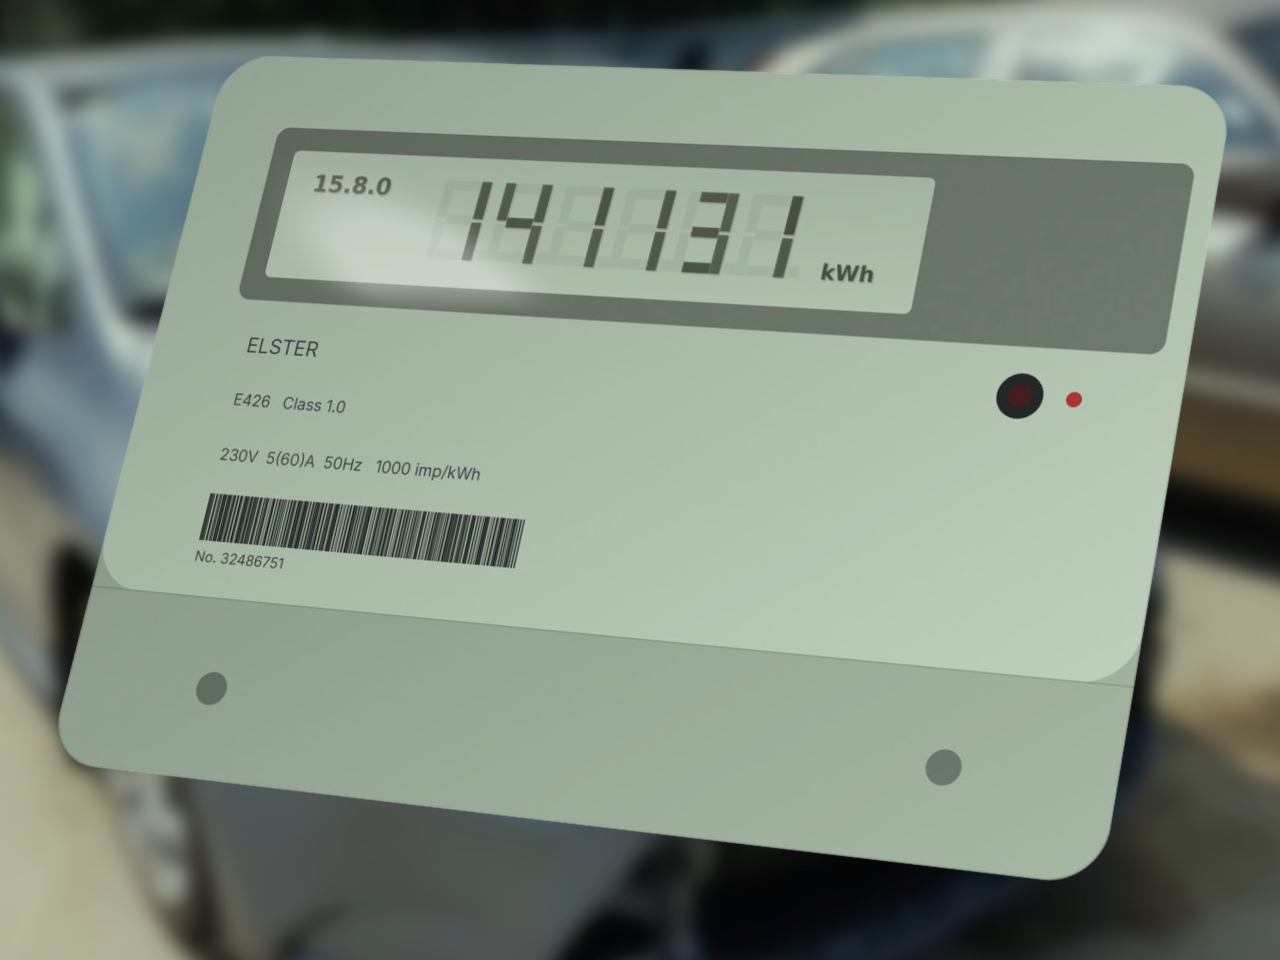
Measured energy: 141131 kWh
